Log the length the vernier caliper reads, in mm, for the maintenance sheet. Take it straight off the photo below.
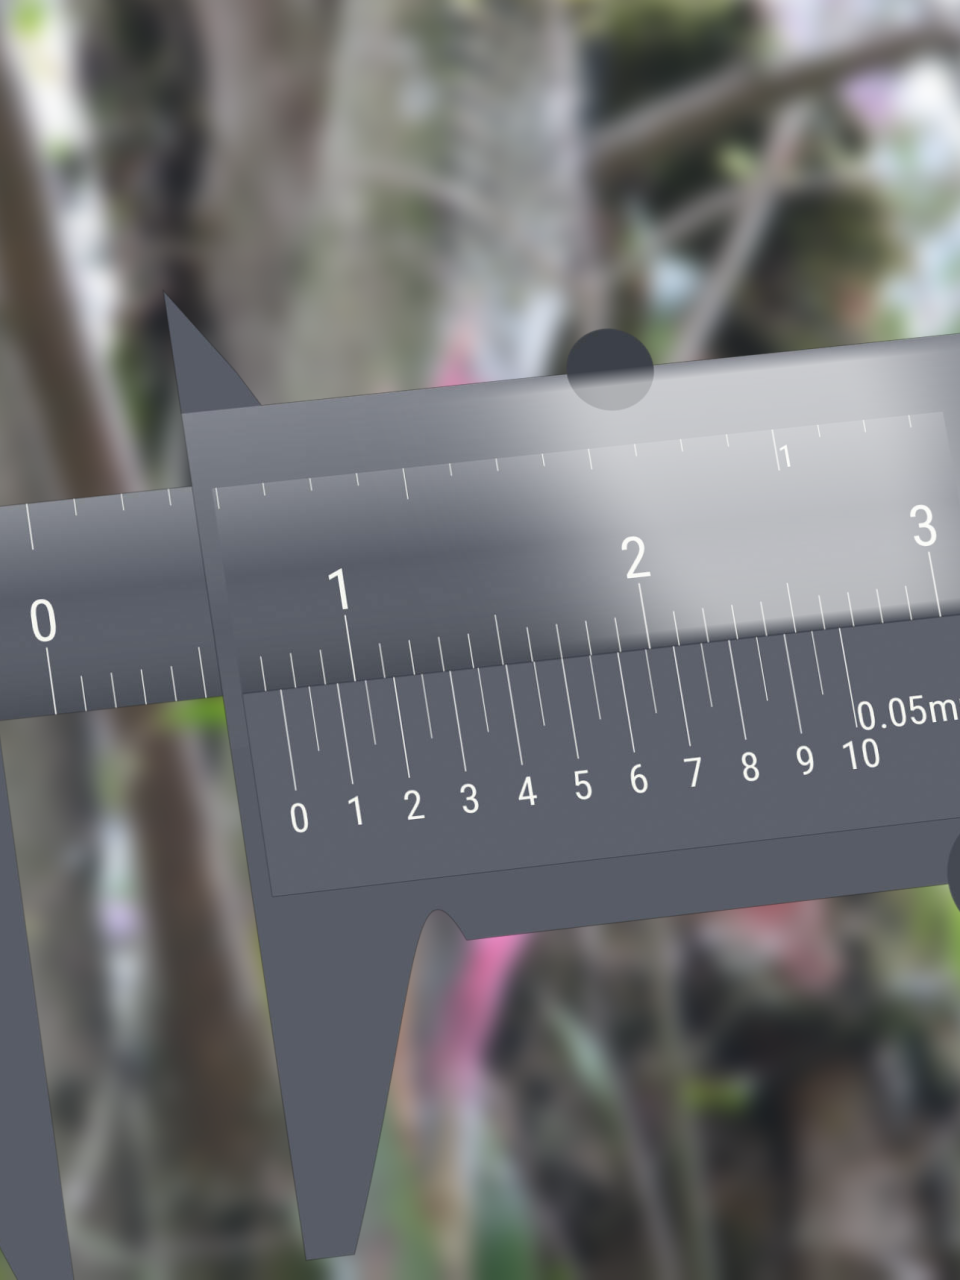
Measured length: 7.50 mm
